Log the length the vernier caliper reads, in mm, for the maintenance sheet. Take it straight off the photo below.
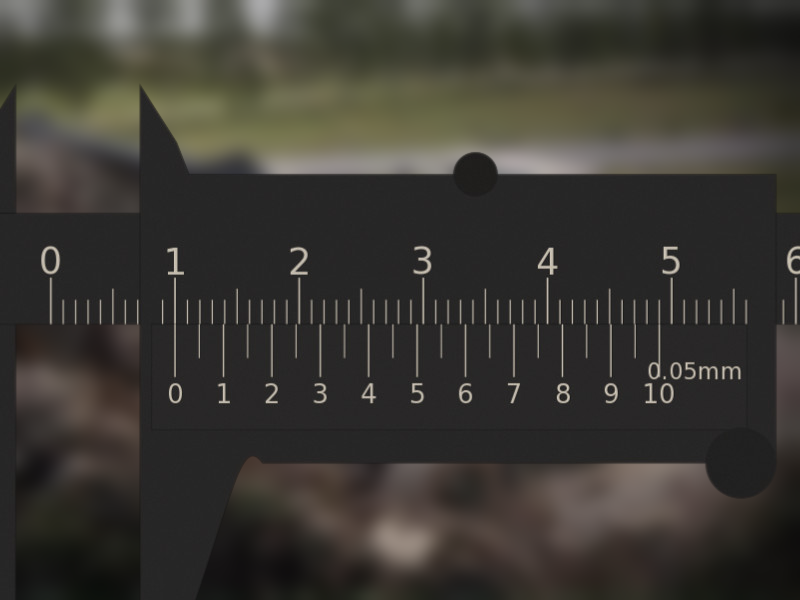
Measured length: 10.0 mm
